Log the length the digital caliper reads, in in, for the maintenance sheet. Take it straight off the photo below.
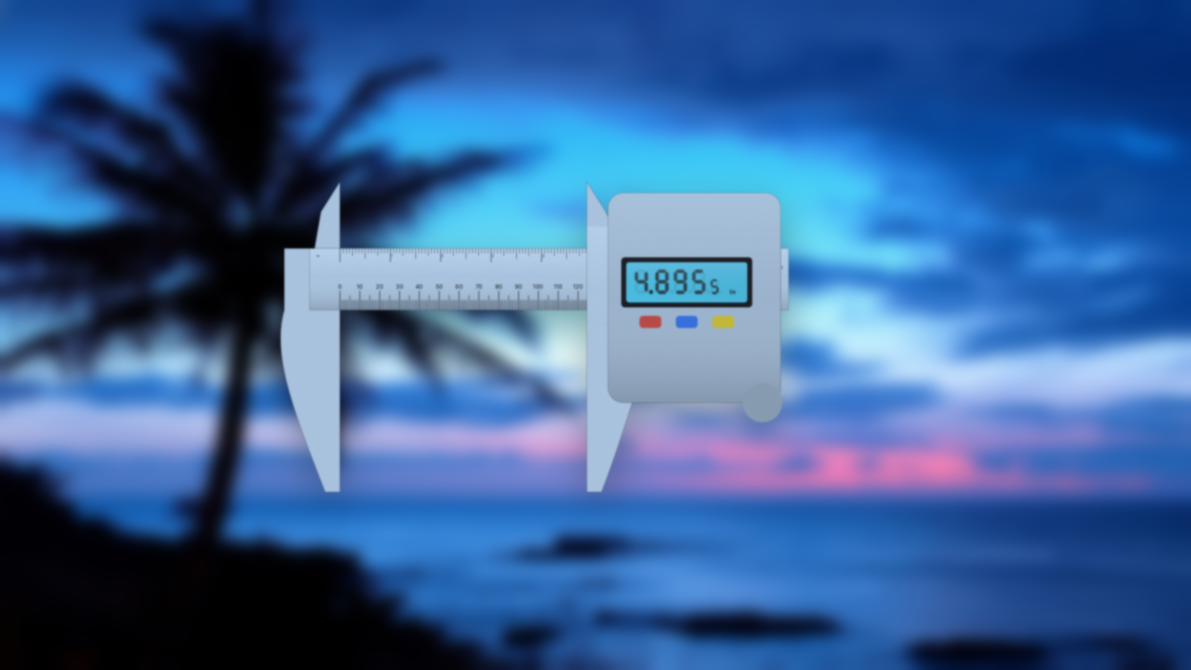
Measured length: 4.8955 in
